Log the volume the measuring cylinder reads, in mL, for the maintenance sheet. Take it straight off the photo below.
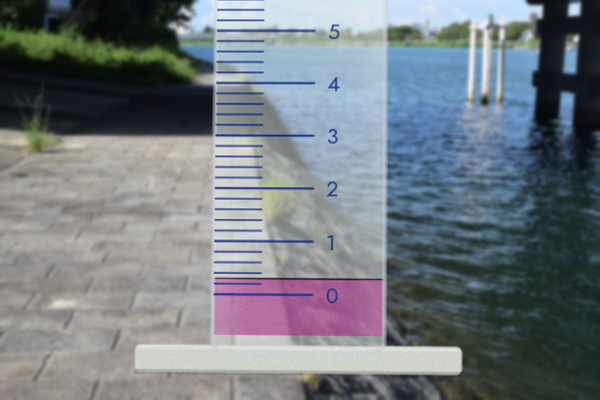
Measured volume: 0.3 mL
